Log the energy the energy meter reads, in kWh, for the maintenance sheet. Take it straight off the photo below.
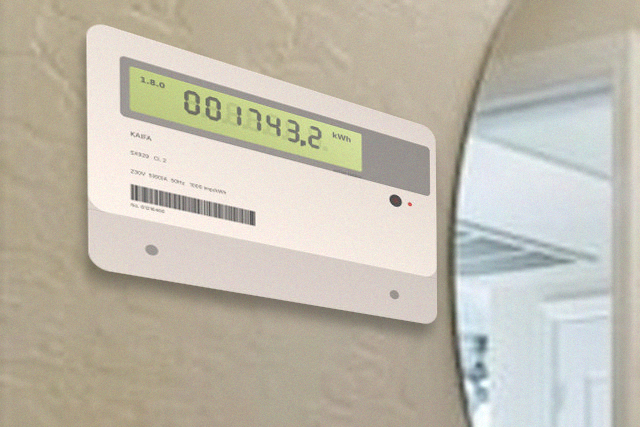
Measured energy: 1743.2 kWh
